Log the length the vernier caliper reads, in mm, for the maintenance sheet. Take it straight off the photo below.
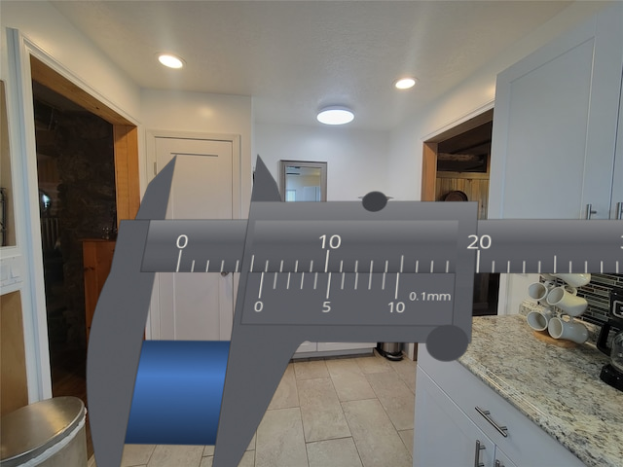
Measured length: 5.8 mm
